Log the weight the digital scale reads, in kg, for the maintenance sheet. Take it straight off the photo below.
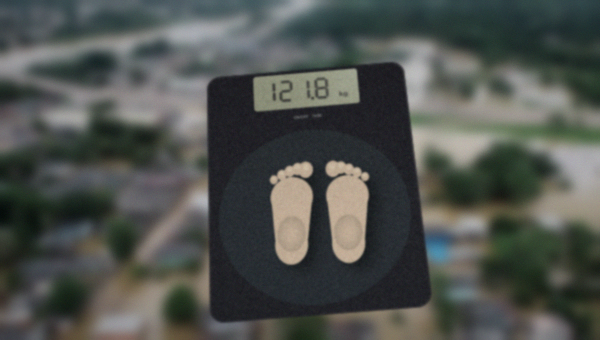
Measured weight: 121.8 kg
